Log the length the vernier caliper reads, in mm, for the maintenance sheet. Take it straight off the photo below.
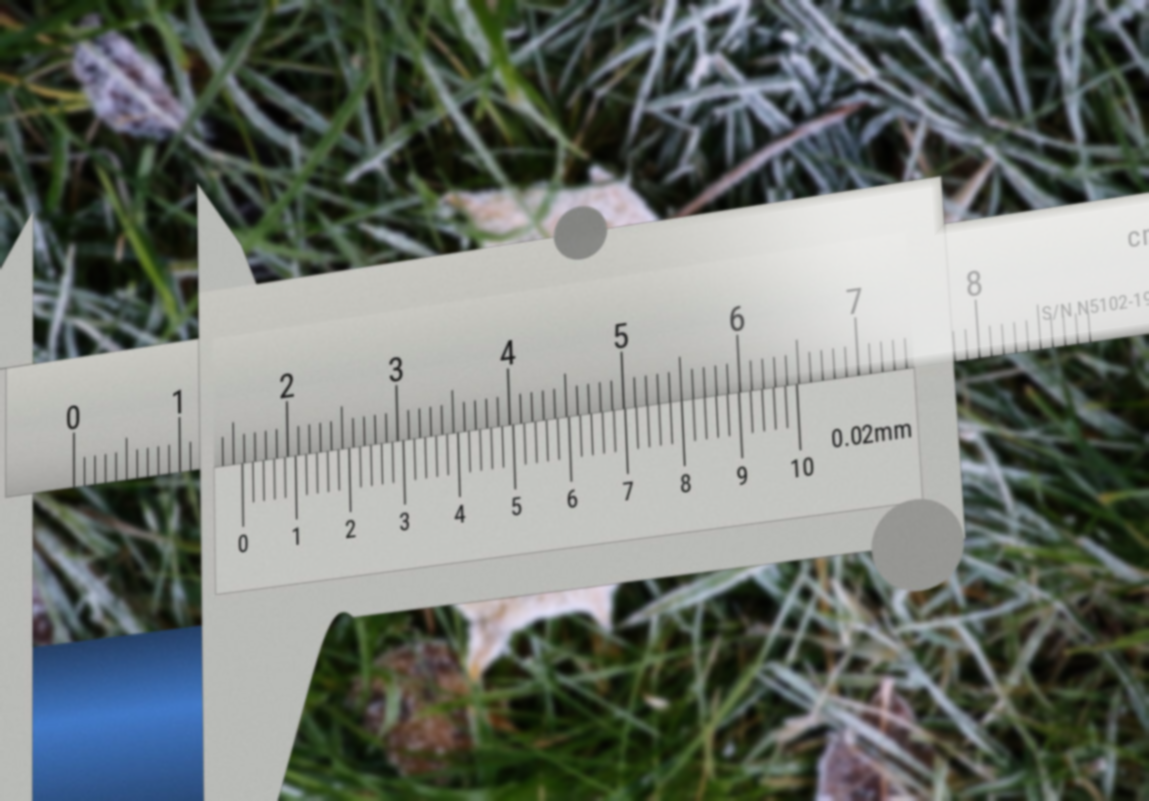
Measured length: 15.8 mm
